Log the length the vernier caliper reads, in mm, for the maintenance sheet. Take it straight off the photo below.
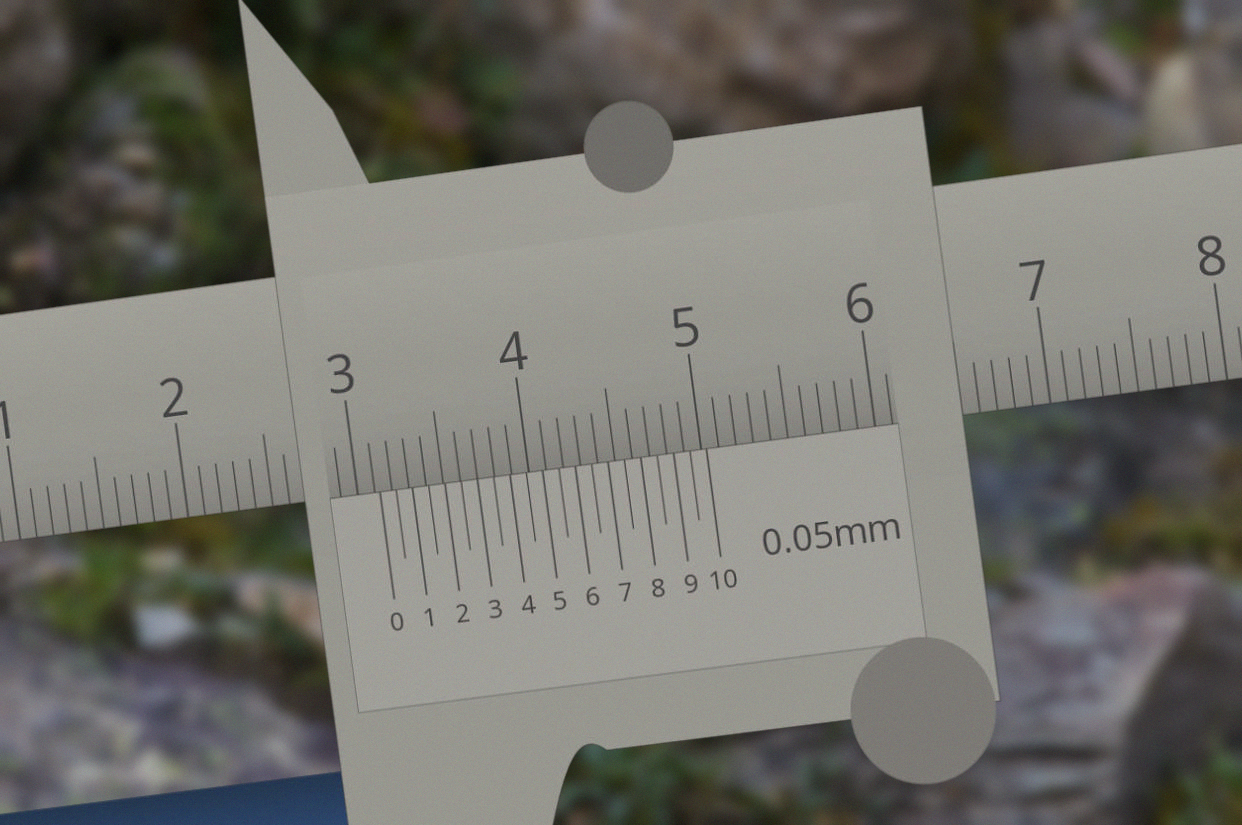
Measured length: 31.3 mm
